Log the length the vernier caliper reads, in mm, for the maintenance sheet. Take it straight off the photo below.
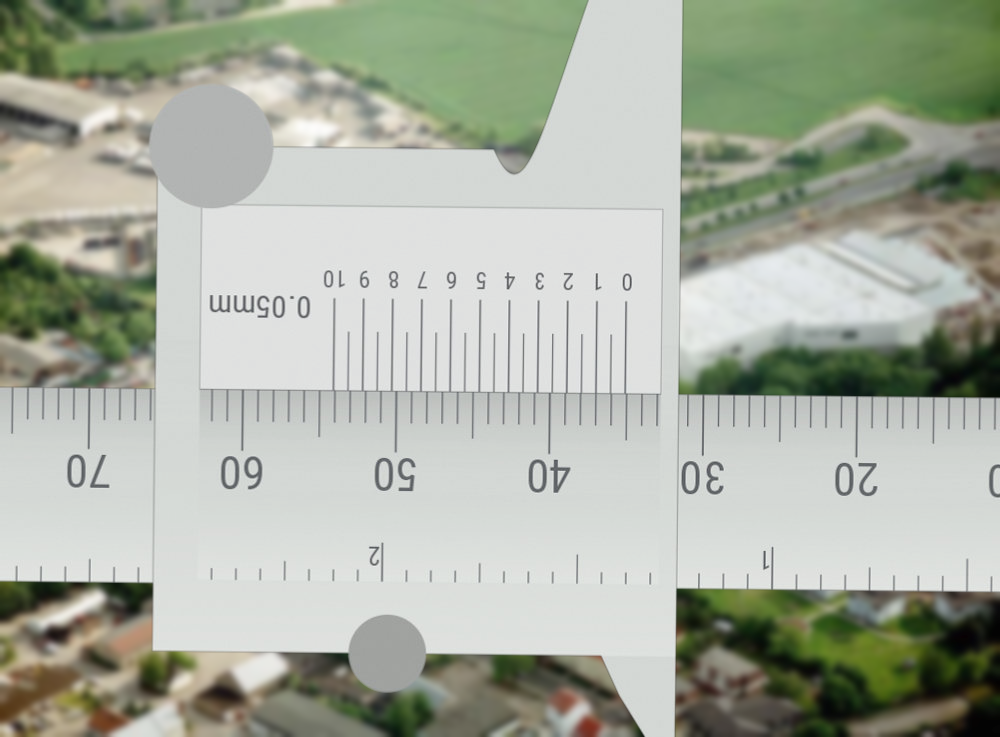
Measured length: 35.1 mm
